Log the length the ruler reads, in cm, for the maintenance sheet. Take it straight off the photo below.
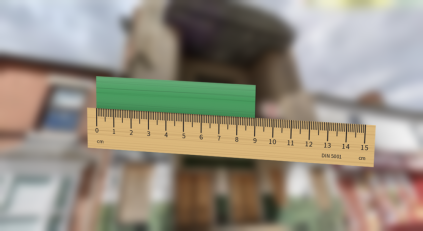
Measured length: 9 cm
